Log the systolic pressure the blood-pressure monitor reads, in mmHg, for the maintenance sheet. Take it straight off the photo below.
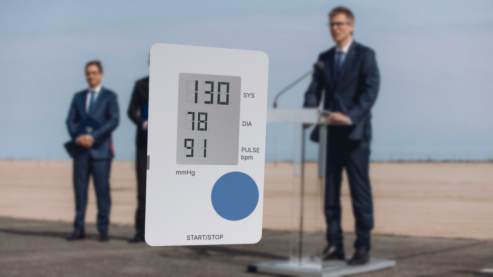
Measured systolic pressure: 130 mmHg
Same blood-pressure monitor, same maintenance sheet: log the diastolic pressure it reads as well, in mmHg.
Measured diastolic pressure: 78 mmHg
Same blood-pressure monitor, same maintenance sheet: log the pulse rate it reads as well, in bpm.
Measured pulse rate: 91 bpm
